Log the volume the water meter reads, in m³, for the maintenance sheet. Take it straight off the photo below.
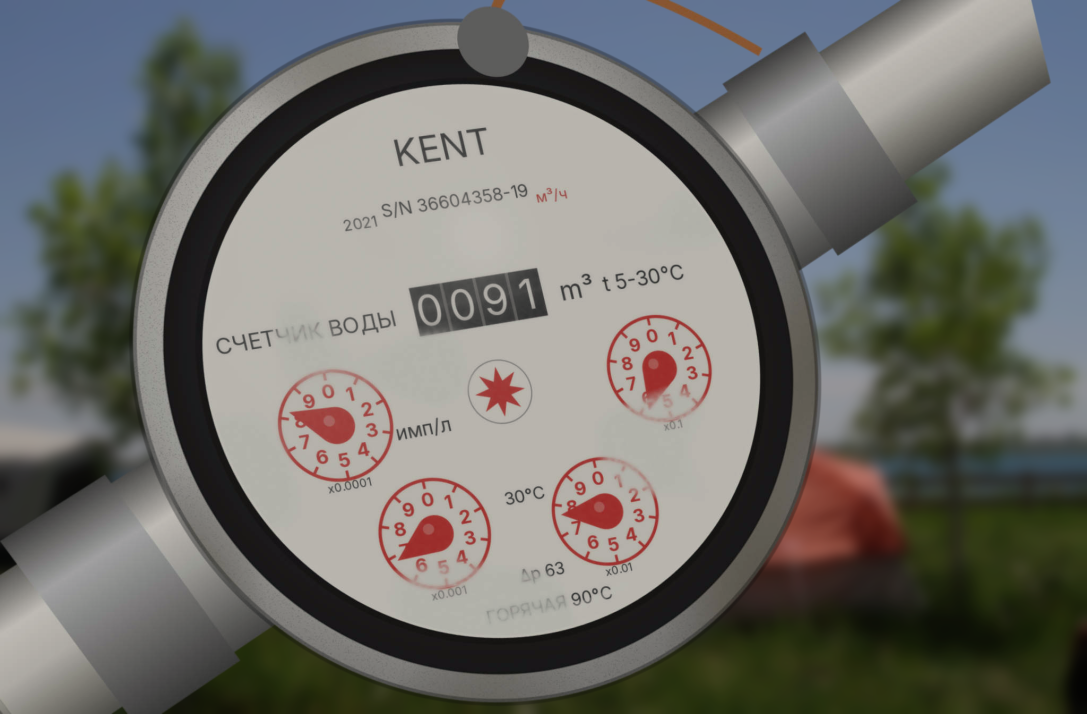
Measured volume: 91.5768 m³
